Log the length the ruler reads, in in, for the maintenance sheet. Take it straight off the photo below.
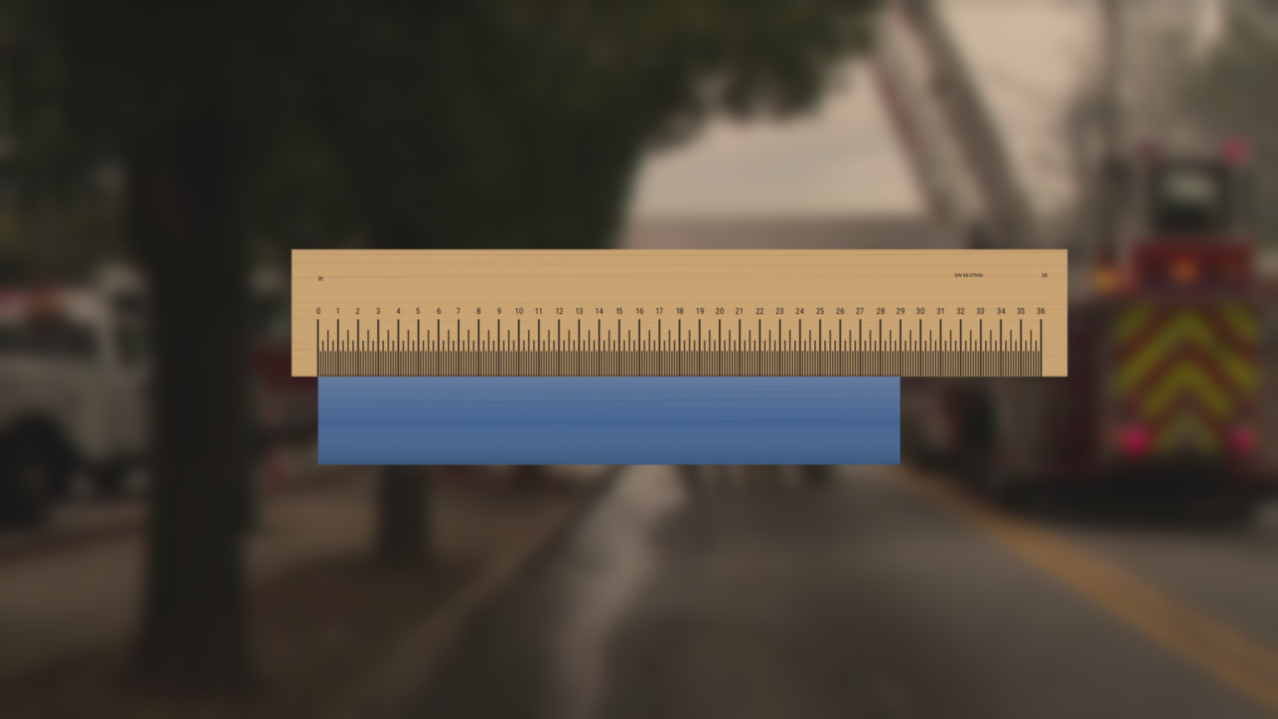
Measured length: 29 in
